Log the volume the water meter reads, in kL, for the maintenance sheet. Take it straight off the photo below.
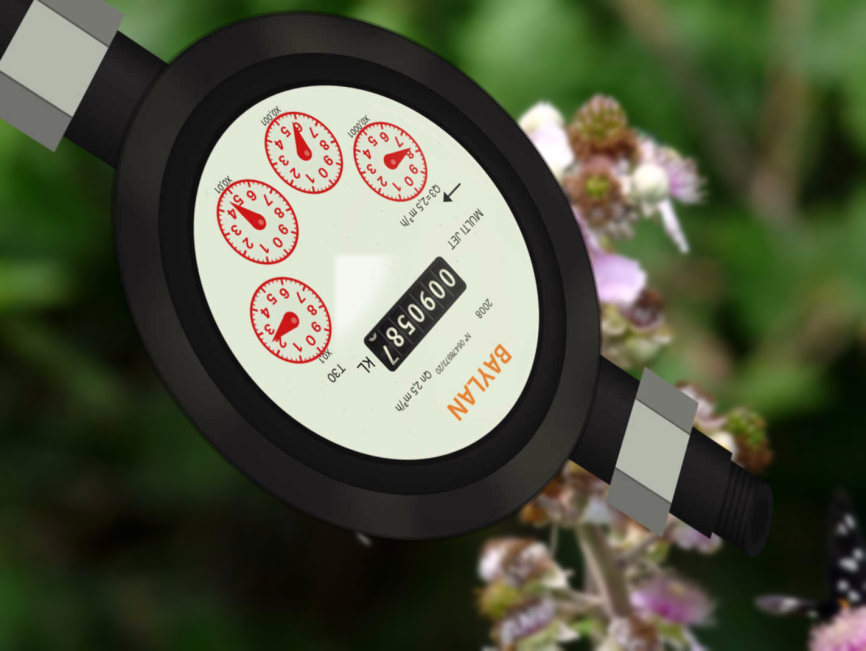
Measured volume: 90587.2457 kL
